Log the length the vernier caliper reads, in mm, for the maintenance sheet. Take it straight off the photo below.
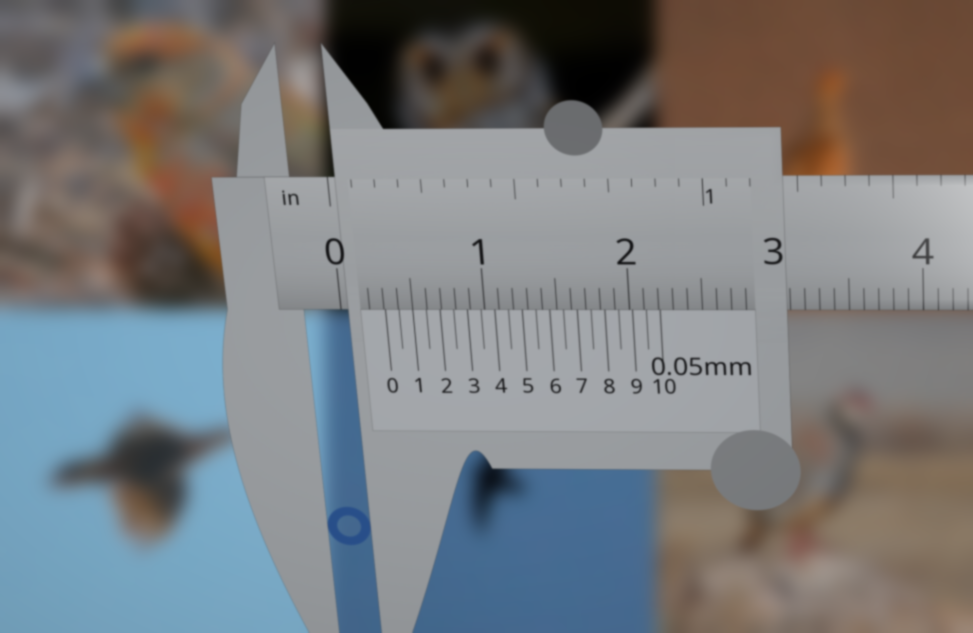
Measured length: 3.1 mm
